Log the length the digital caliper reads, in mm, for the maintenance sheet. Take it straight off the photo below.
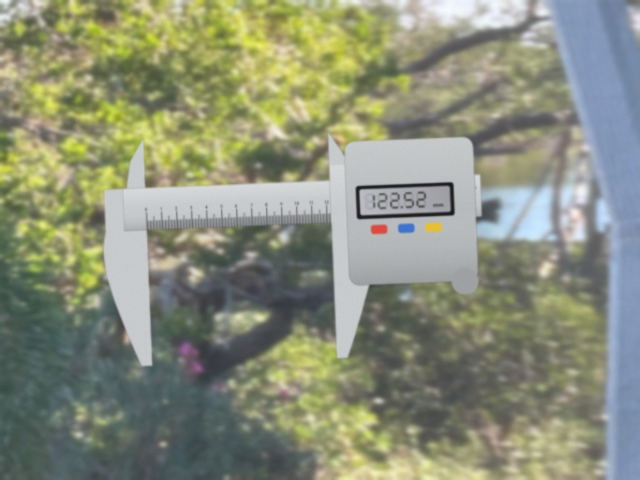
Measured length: 122.52 mm
